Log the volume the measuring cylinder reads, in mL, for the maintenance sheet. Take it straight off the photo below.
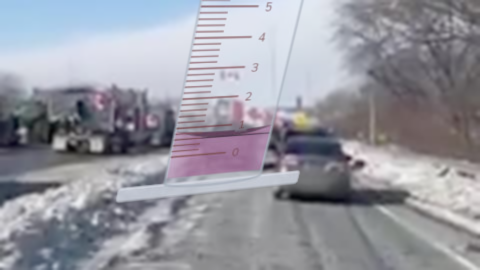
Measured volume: 0.6 mL
